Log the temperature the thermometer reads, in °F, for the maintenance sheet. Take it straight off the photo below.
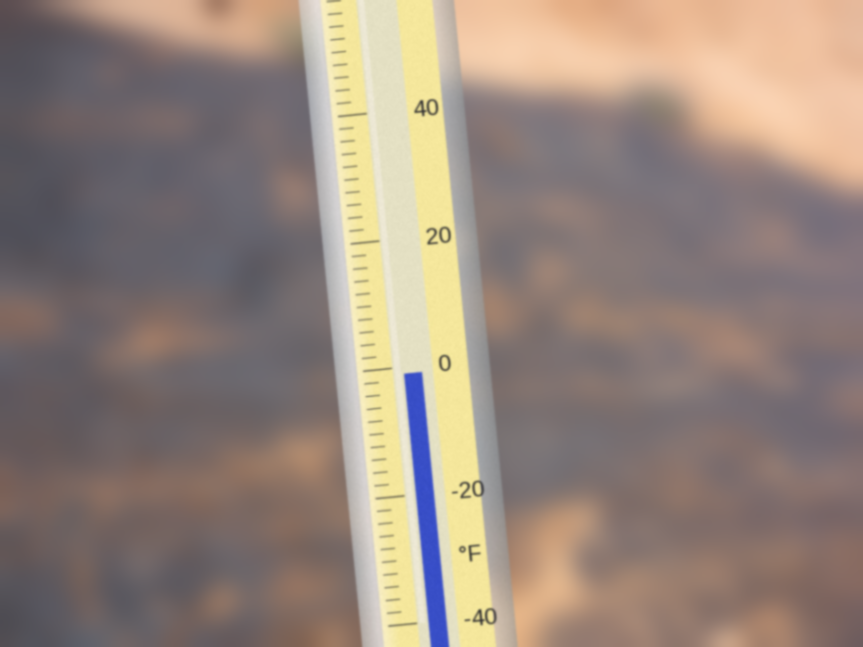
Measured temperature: -1 °F
